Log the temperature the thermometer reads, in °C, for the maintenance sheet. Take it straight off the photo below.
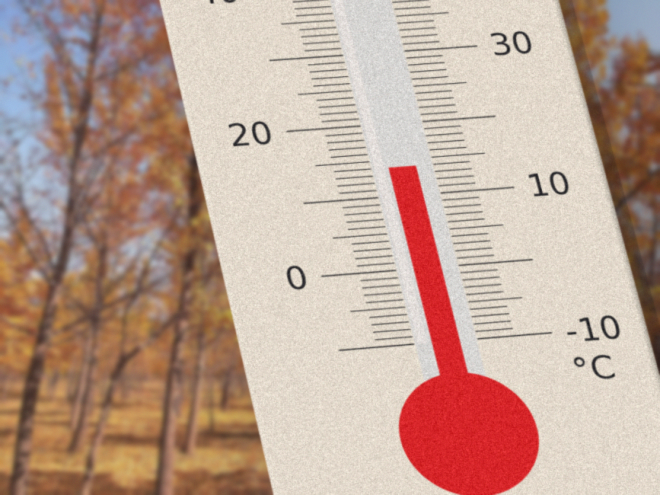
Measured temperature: 14 °C
